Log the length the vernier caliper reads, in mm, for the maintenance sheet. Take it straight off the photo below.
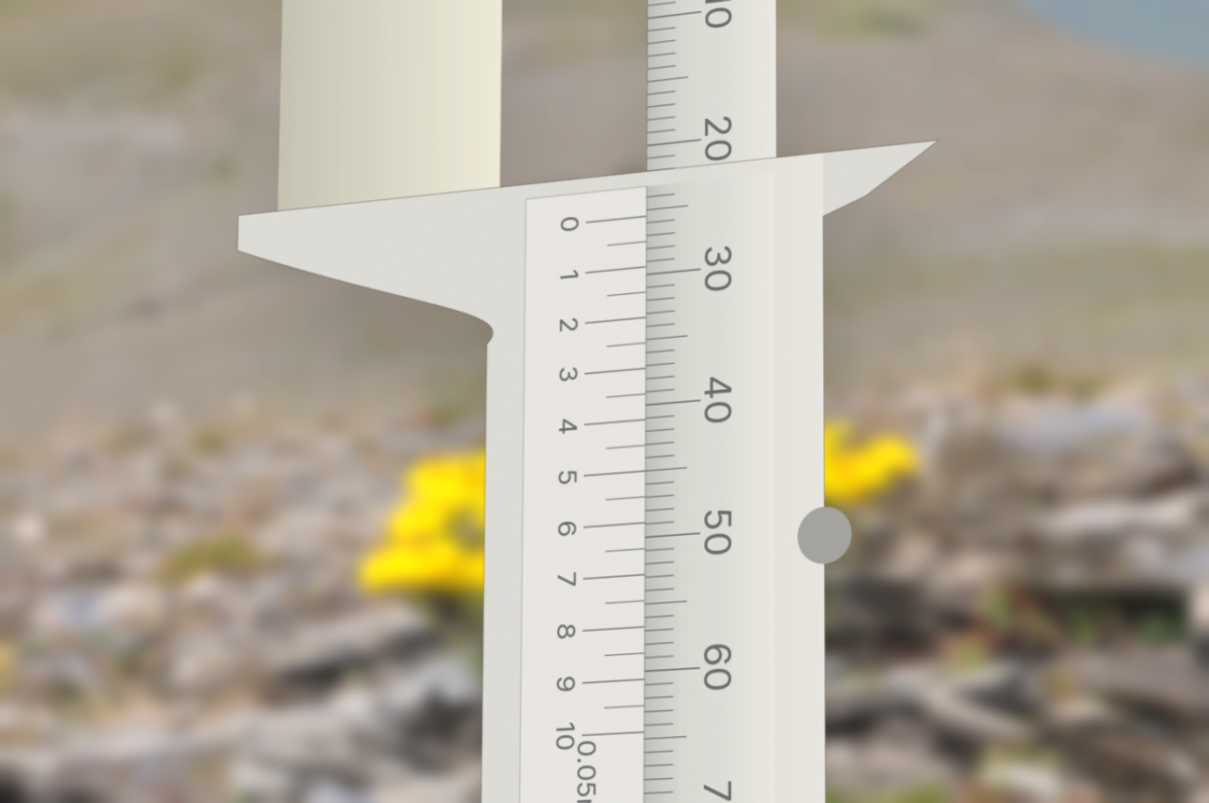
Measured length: 25.5 mm
